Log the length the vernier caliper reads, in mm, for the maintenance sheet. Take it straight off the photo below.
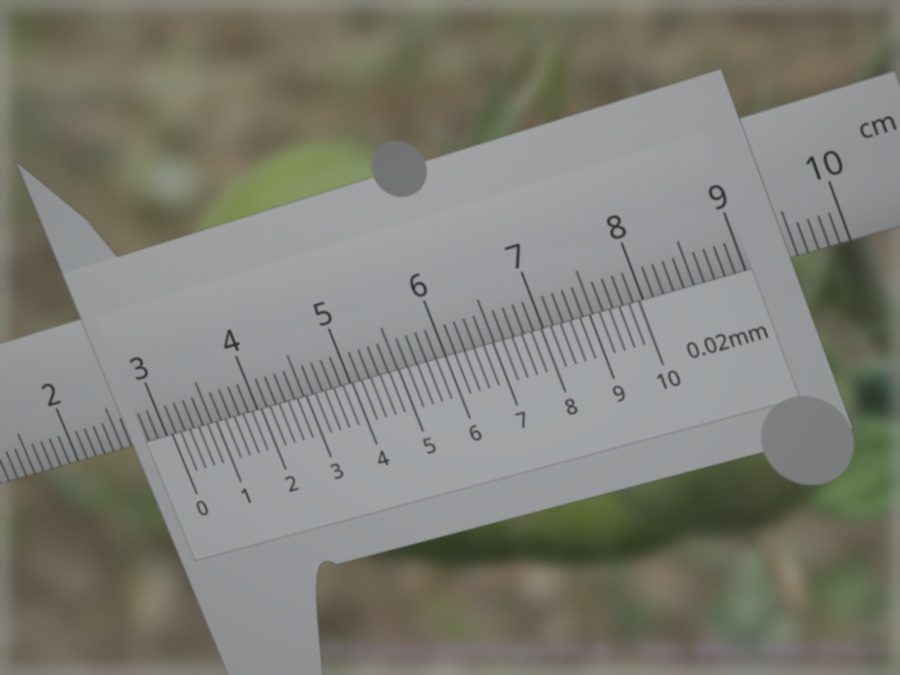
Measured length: 30.6 mm
